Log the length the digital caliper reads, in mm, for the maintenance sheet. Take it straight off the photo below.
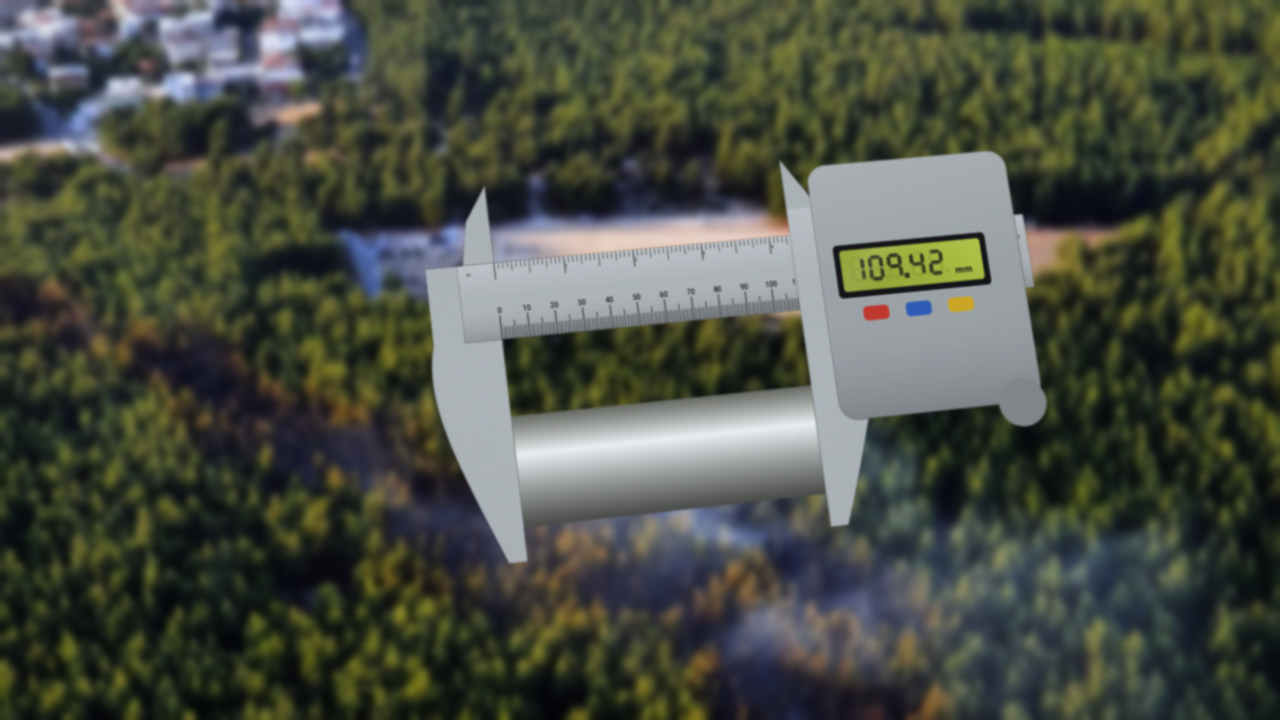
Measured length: 109.42 mm
